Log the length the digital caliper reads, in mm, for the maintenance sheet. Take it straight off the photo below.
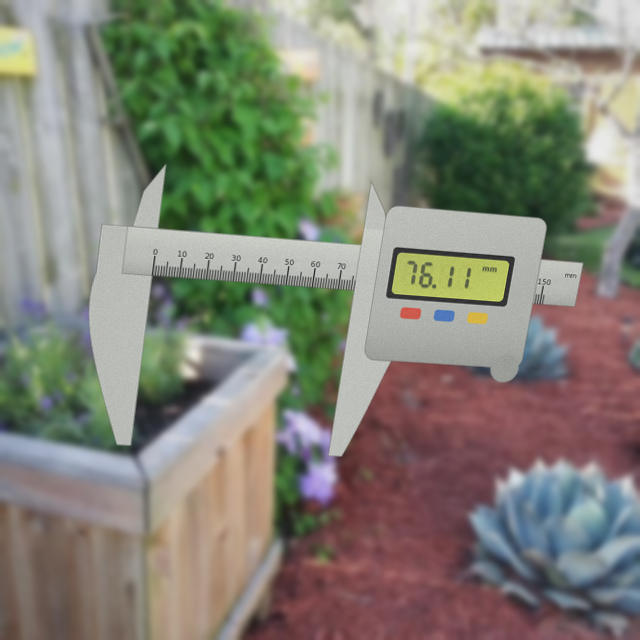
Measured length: 76.11 mm
